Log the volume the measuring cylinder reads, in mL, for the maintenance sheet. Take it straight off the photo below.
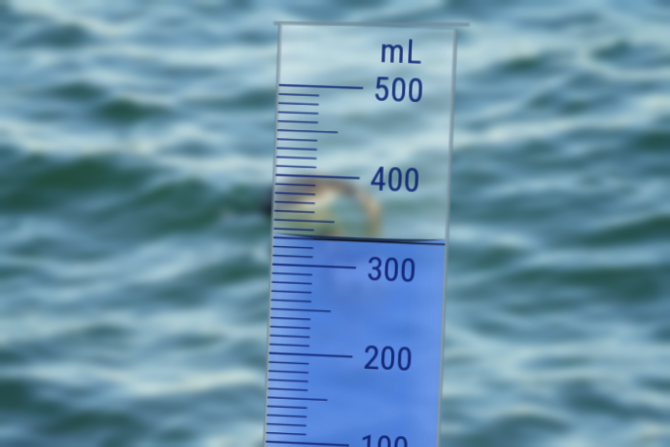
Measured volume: 330 mL
